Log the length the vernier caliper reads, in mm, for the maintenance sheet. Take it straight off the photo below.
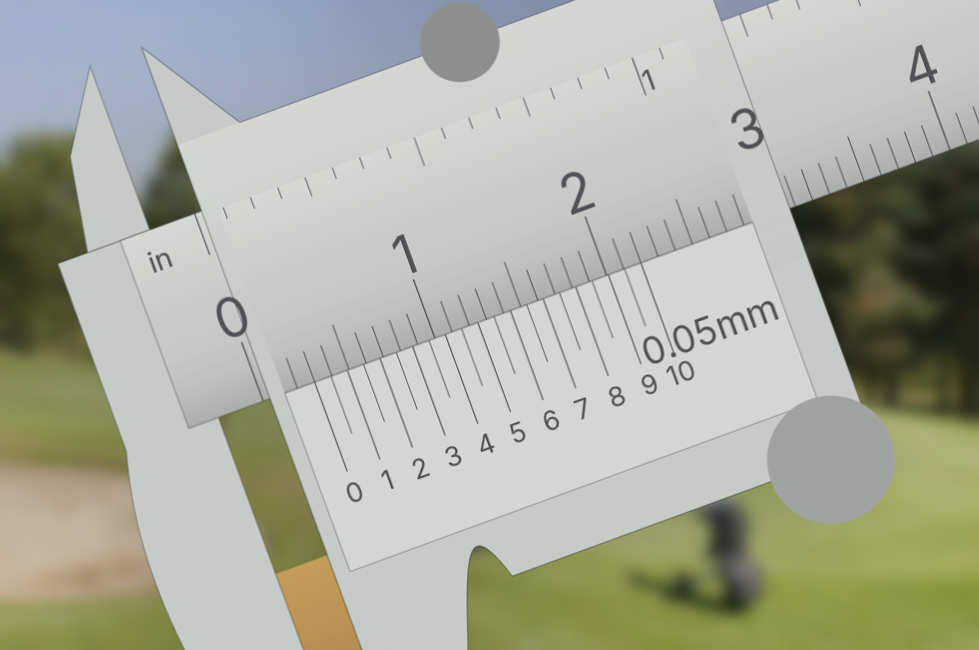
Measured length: 3.0 mm
